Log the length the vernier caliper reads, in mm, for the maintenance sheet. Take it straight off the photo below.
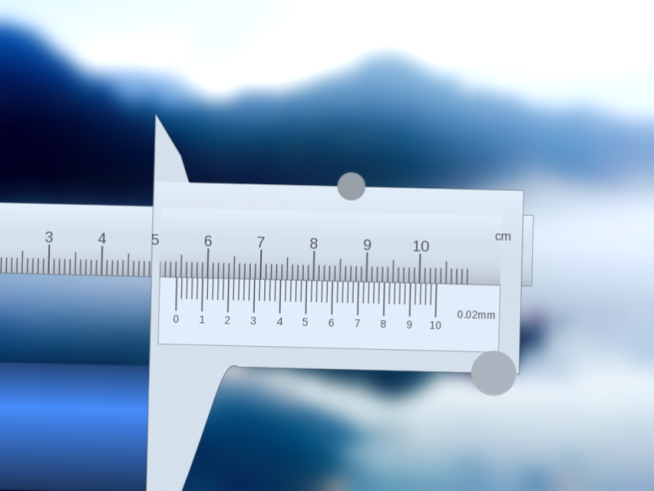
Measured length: 54.2 mm
